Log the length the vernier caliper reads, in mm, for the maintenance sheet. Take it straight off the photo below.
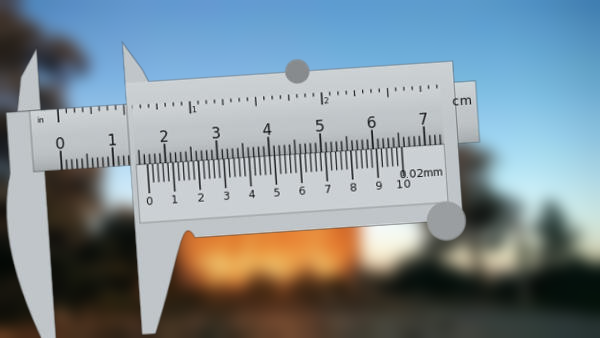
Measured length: 16.5 mm
